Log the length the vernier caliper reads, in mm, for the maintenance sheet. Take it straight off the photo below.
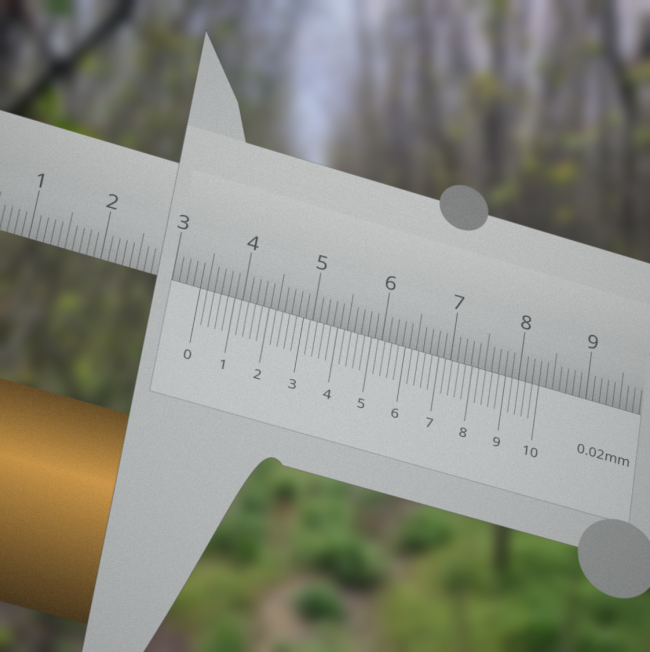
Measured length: 34.0 mm
